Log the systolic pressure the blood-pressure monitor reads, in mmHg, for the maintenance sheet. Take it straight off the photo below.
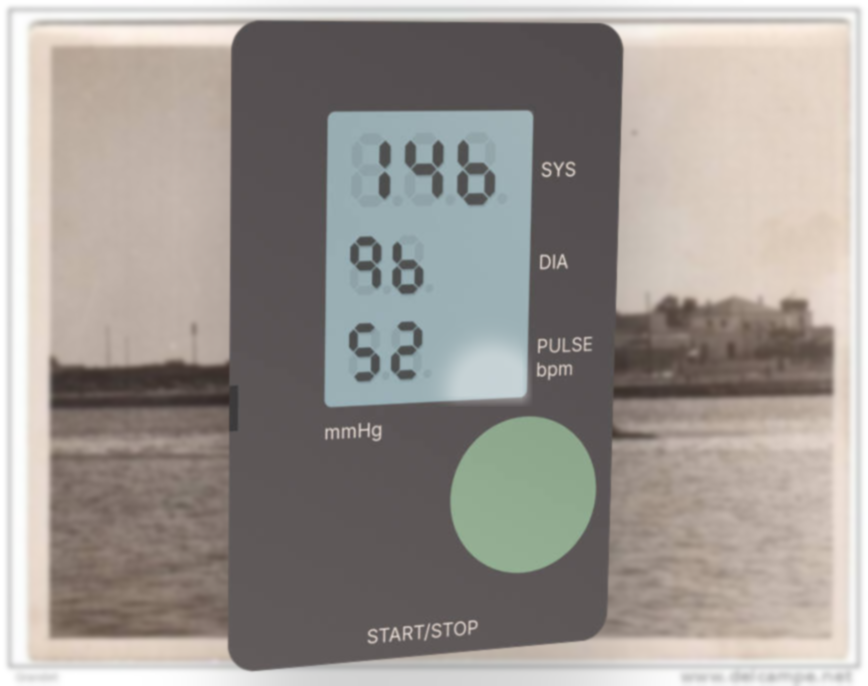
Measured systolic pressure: 146 mmHg
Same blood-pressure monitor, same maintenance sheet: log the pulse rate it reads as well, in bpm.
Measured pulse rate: 52 bpm
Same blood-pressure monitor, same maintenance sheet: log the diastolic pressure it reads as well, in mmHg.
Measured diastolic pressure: 96 mmHg
